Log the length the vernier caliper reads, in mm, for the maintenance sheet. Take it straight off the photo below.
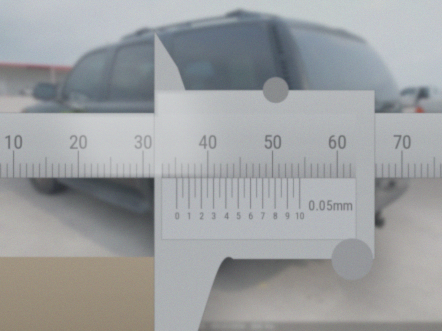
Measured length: 35.2 mm
